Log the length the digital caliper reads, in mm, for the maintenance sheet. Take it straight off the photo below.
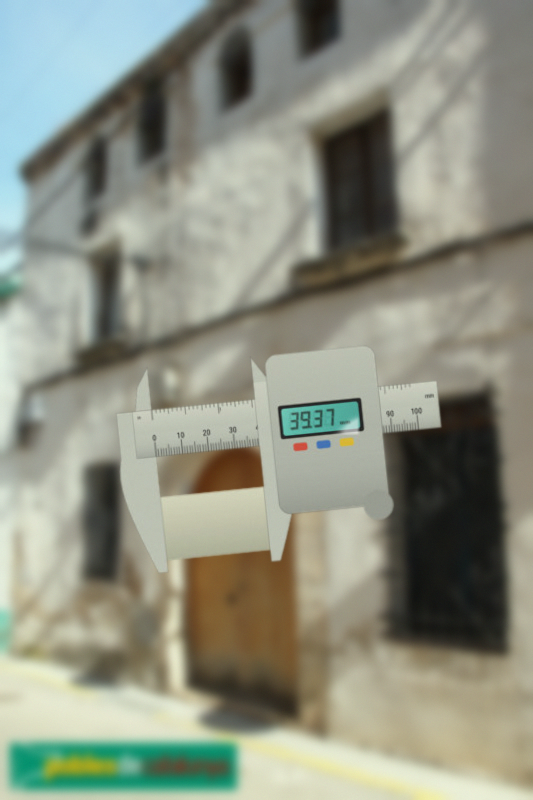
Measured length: 39.37 mm
